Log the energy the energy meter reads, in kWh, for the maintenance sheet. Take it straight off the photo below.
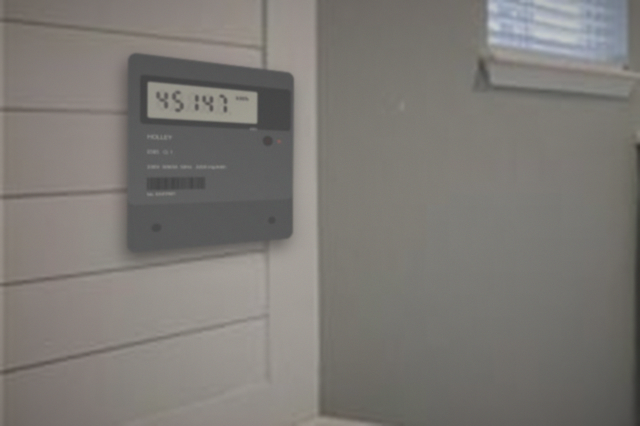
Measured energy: 45147 kWh
